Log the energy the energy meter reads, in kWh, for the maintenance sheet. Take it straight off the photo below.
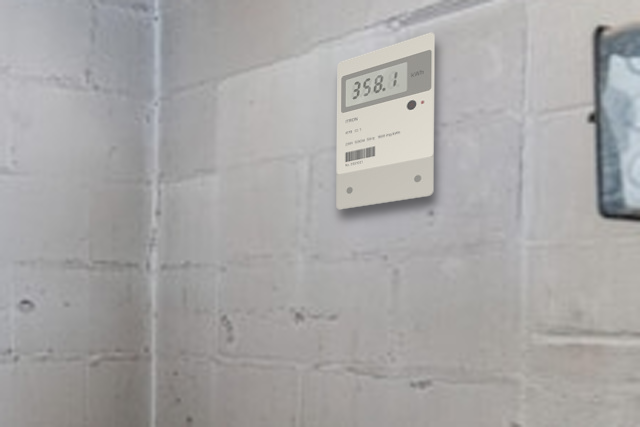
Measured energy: 358.1 kWh
